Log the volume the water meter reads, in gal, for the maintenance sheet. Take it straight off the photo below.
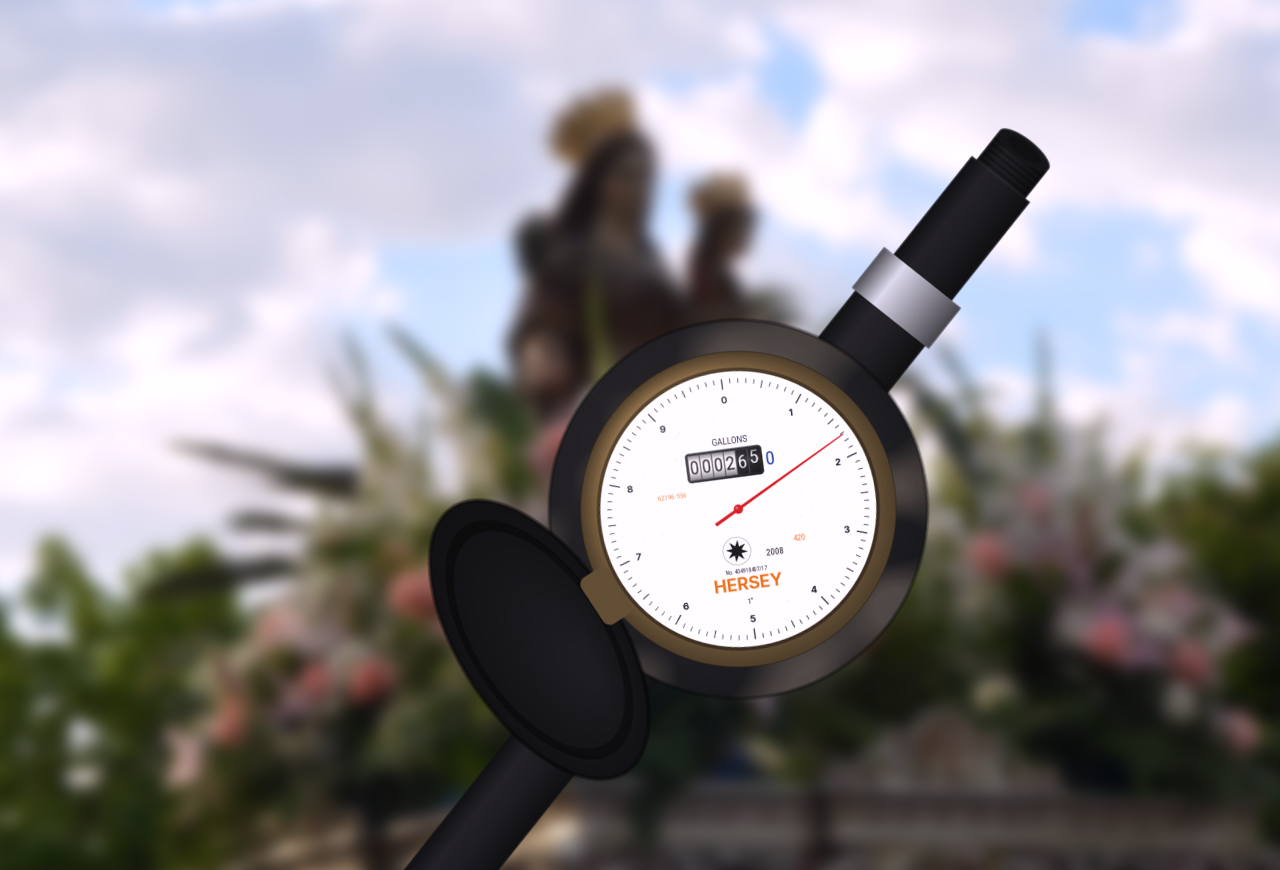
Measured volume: 2651.7 gal
